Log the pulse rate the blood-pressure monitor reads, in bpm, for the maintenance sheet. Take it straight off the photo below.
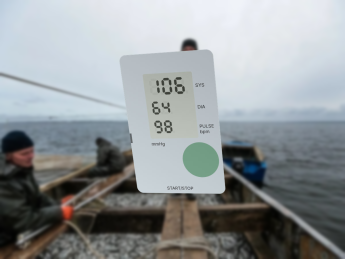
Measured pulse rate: 98 bpm
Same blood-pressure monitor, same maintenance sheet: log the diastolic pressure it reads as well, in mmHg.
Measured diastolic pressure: 64 mmHg
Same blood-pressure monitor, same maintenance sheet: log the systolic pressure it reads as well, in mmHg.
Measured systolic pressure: 106 mmHg
